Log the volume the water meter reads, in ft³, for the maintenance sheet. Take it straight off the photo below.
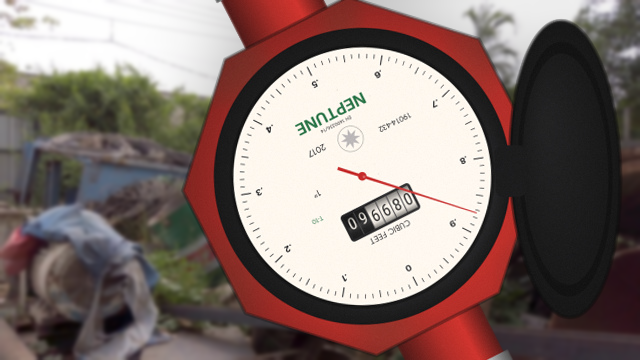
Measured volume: 89959.87 ft³
